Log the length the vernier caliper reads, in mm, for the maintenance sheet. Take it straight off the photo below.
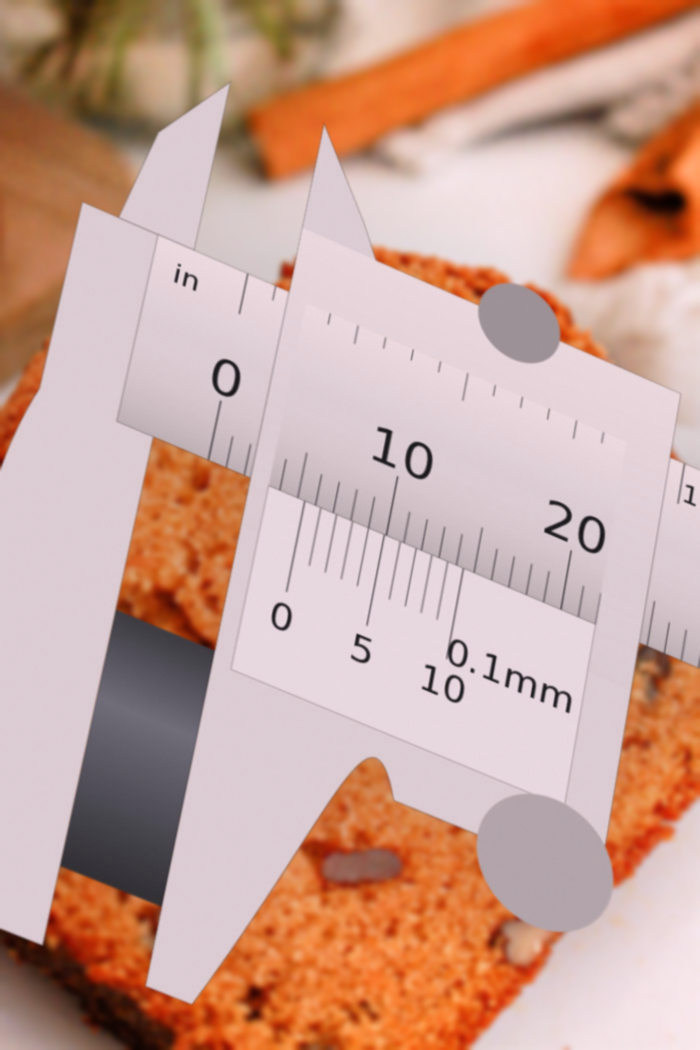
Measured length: 5.4 mm
